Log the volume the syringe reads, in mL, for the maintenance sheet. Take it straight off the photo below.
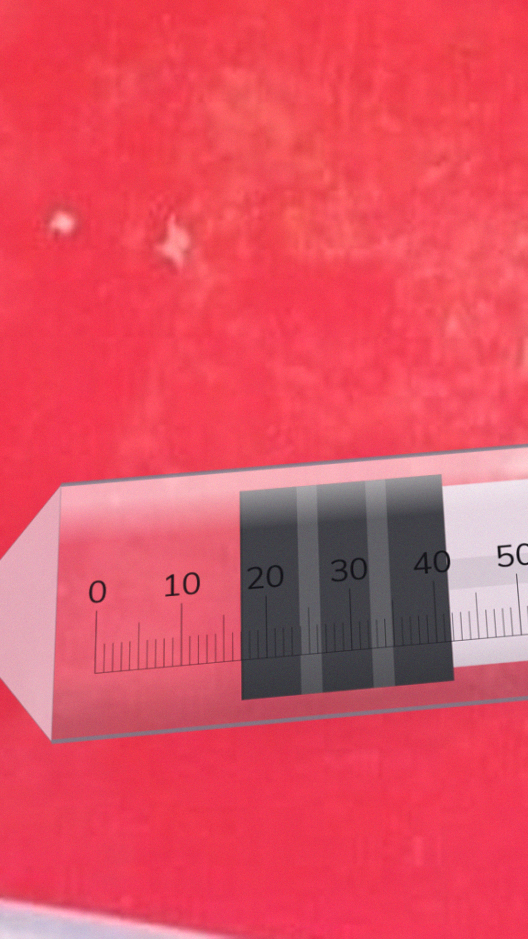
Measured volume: 17 mL
